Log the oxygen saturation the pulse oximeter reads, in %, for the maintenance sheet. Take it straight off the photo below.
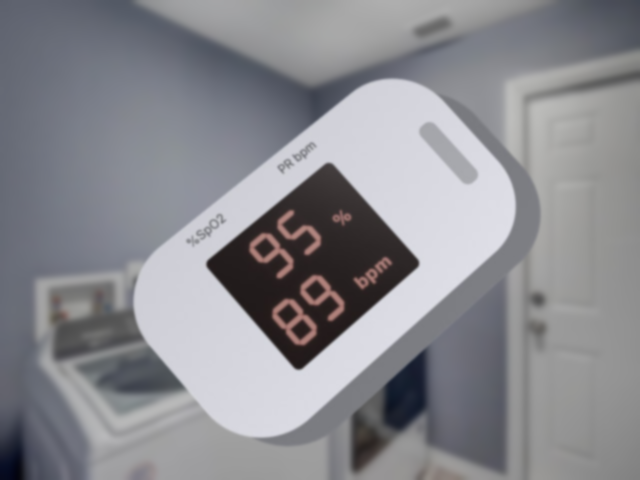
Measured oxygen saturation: 95 %
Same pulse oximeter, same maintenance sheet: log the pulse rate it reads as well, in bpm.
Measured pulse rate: 89 bpm
